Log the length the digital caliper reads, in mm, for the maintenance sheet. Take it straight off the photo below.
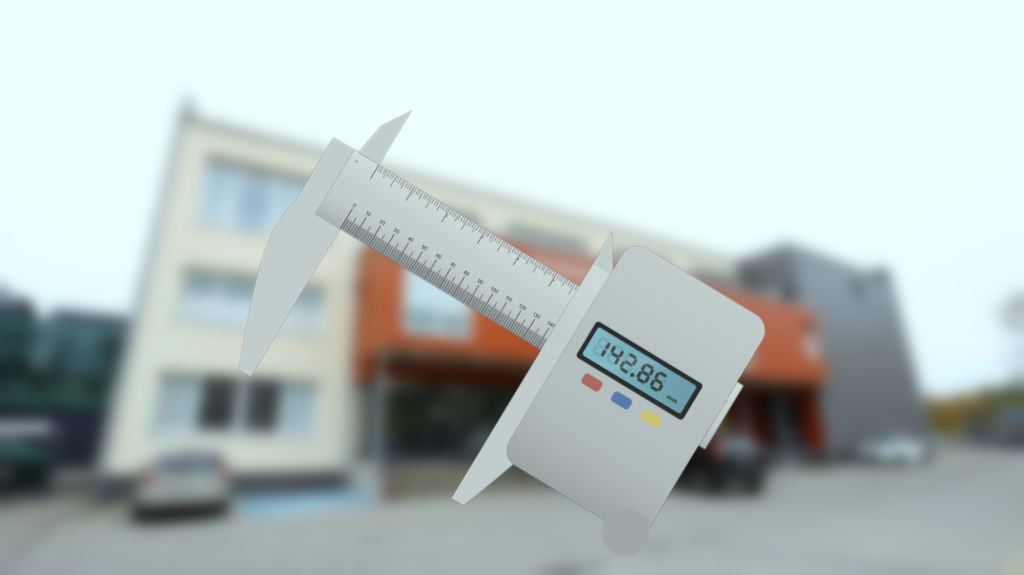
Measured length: 142.86 mm
